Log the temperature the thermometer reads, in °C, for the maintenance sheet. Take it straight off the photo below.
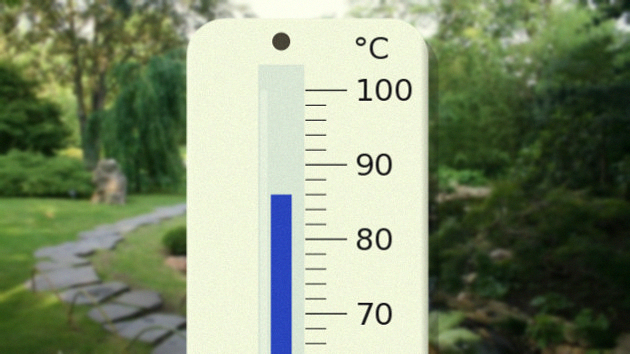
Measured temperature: 86 °C
